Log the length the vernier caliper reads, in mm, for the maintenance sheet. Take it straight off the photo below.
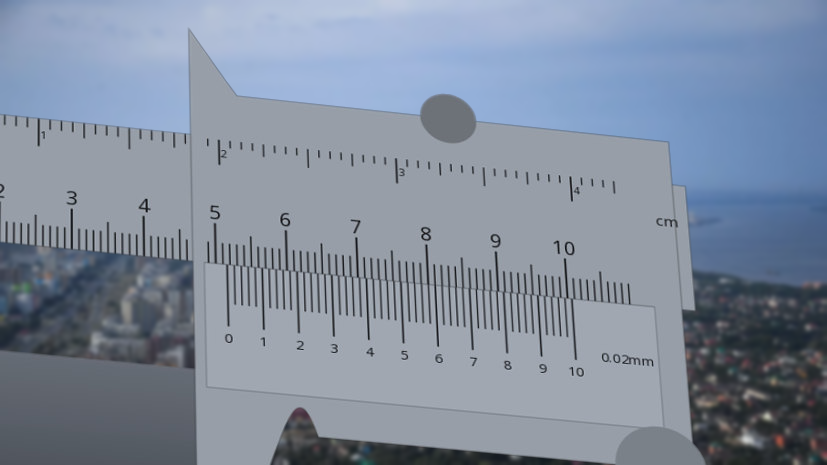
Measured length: 51.6 mm
